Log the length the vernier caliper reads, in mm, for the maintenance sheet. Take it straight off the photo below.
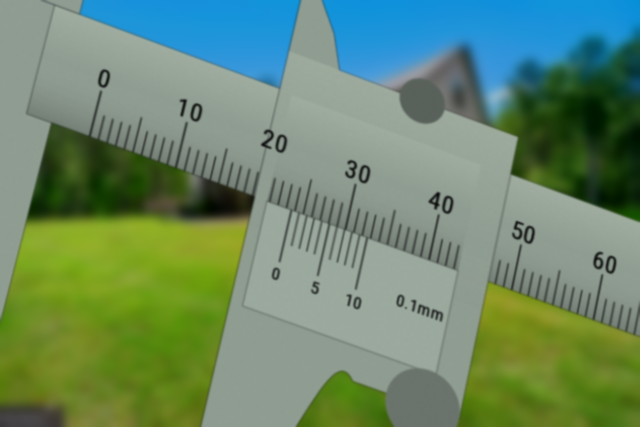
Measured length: 23.6 mm
